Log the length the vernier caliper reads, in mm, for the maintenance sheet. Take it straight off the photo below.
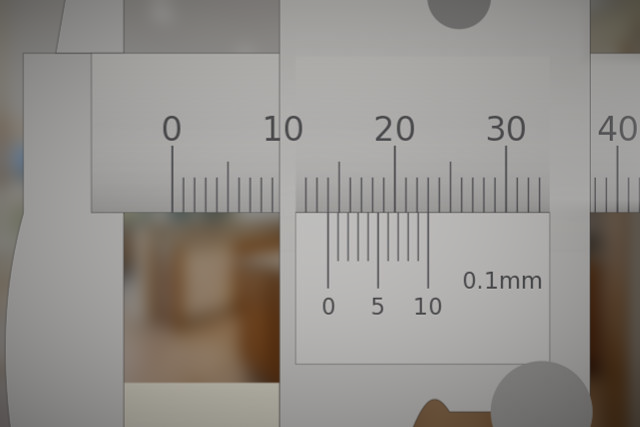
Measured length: 14.0 mm
